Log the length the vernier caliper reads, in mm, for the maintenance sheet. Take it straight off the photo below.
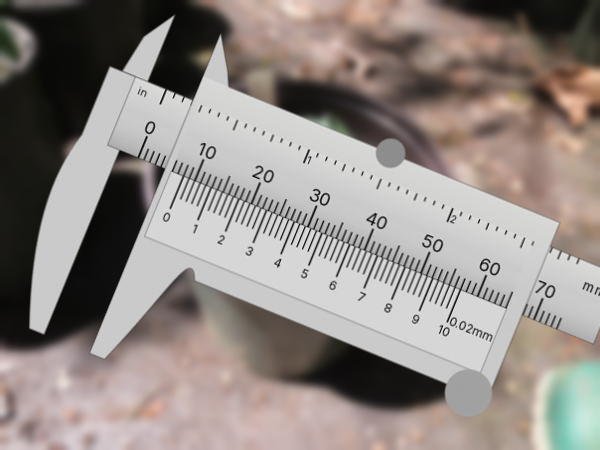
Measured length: 8.0 mm
